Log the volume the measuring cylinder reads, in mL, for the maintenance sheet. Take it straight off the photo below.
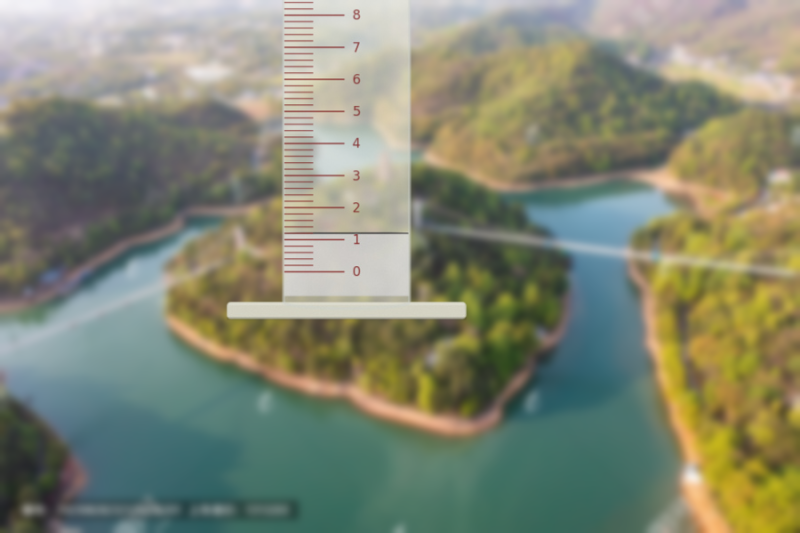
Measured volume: 1.2 mL
